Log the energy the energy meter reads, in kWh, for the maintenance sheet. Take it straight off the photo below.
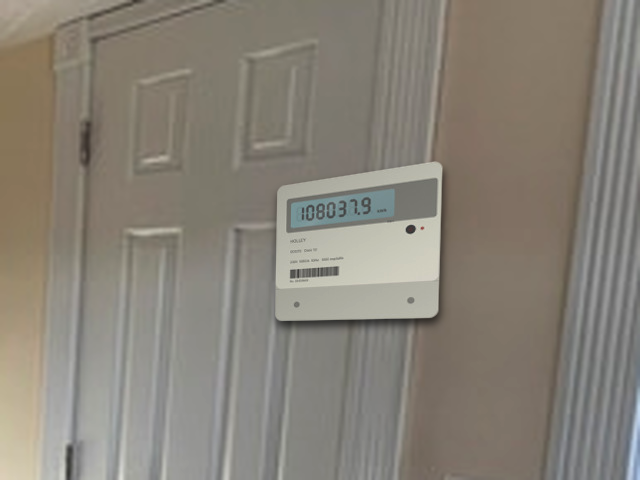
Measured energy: 108037.9 kWh
